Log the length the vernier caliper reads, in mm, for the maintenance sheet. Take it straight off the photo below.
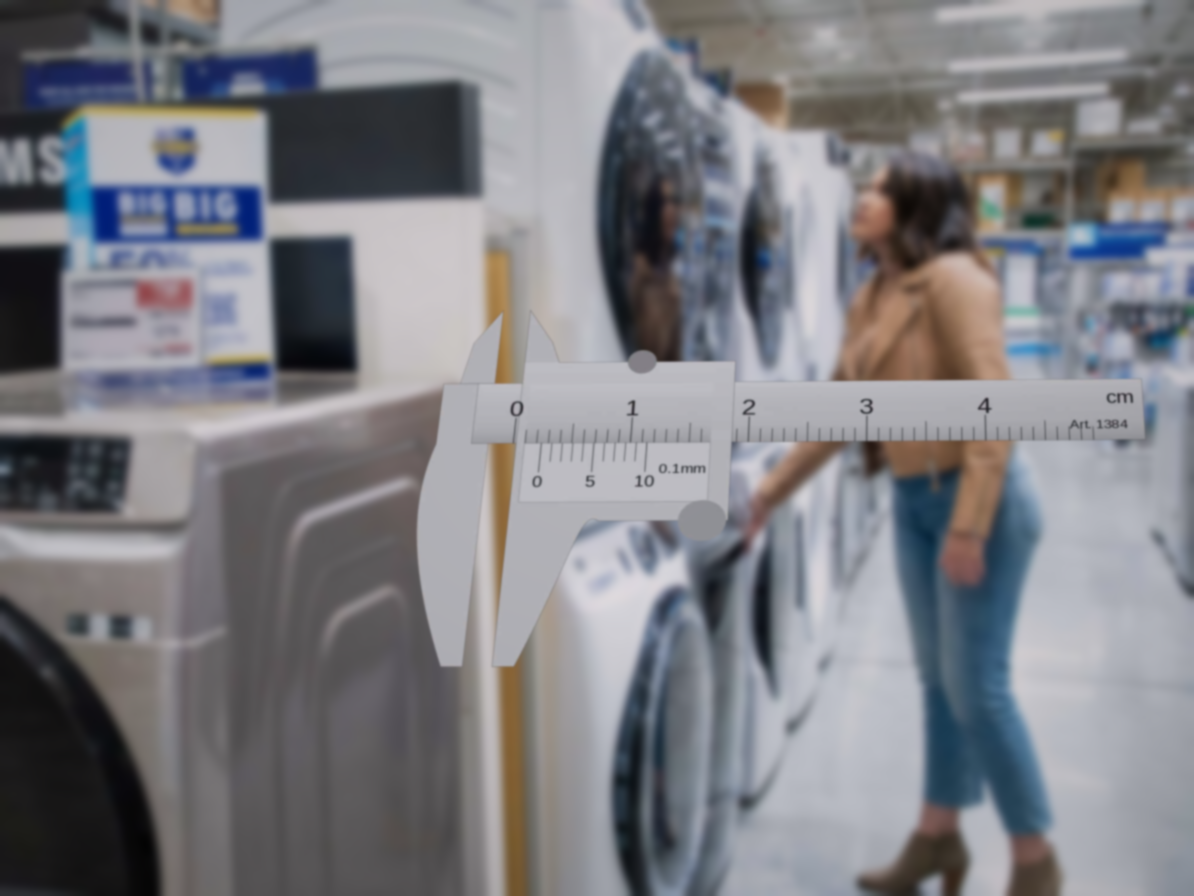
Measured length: 2.4 mm
